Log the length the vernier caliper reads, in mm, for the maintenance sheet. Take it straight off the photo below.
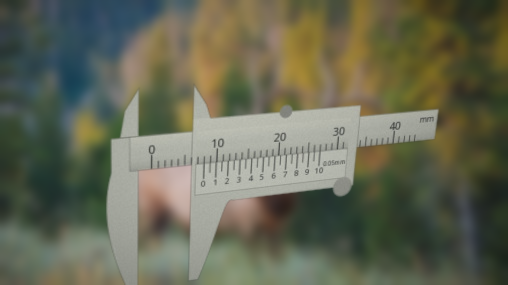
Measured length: 8.0 mm
